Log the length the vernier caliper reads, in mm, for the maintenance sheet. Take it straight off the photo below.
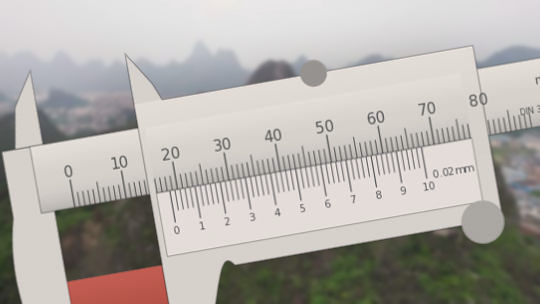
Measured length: 18.5 mm
